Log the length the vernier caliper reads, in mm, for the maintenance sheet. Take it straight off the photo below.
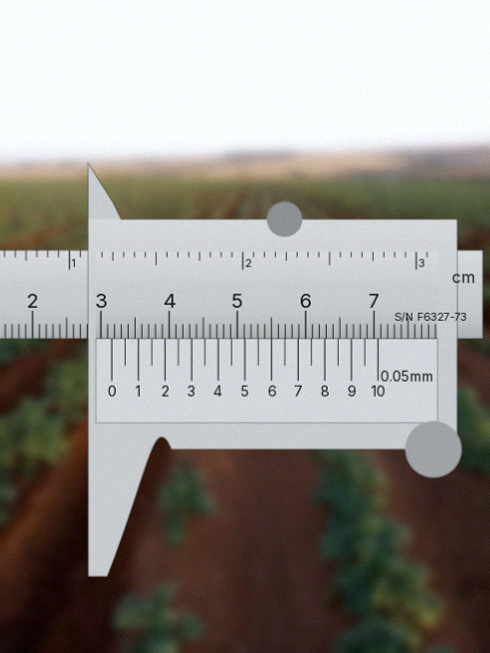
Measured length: 31.6 mm
